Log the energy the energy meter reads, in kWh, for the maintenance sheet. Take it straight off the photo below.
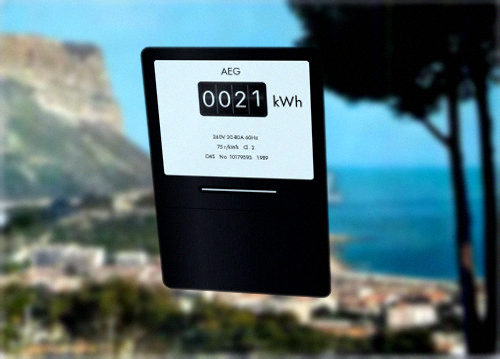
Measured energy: 21 kWh
